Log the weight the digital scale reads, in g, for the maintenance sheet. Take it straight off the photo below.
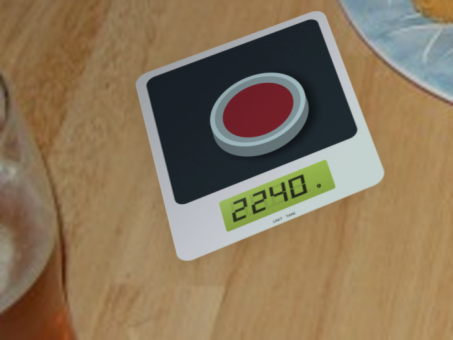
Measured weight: 2240 g
